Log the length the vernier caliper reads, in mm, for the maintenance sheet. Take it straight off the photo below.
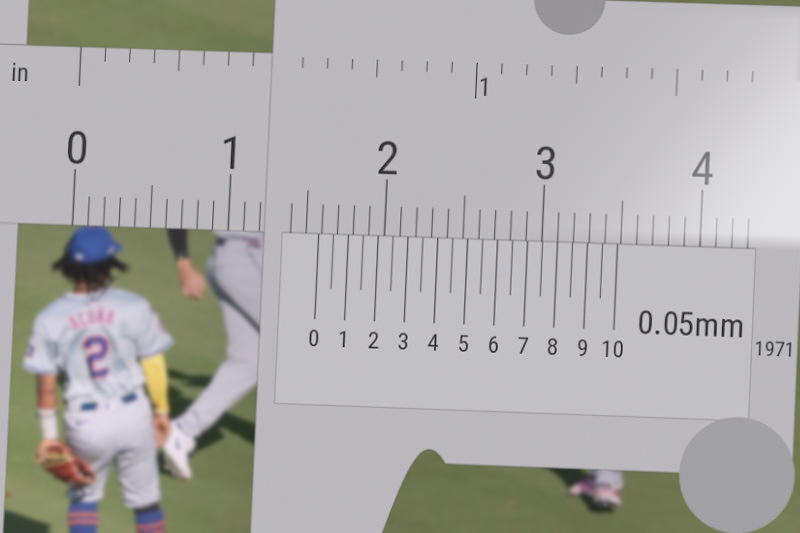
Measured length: 15.8 mm
